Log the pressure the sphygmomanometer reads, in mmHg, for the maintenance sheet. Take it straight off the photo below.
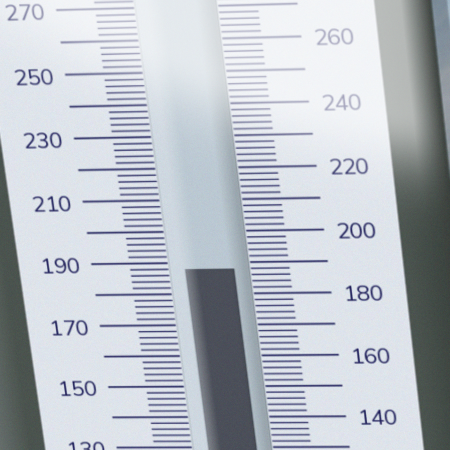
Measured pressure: 188 mmHg
